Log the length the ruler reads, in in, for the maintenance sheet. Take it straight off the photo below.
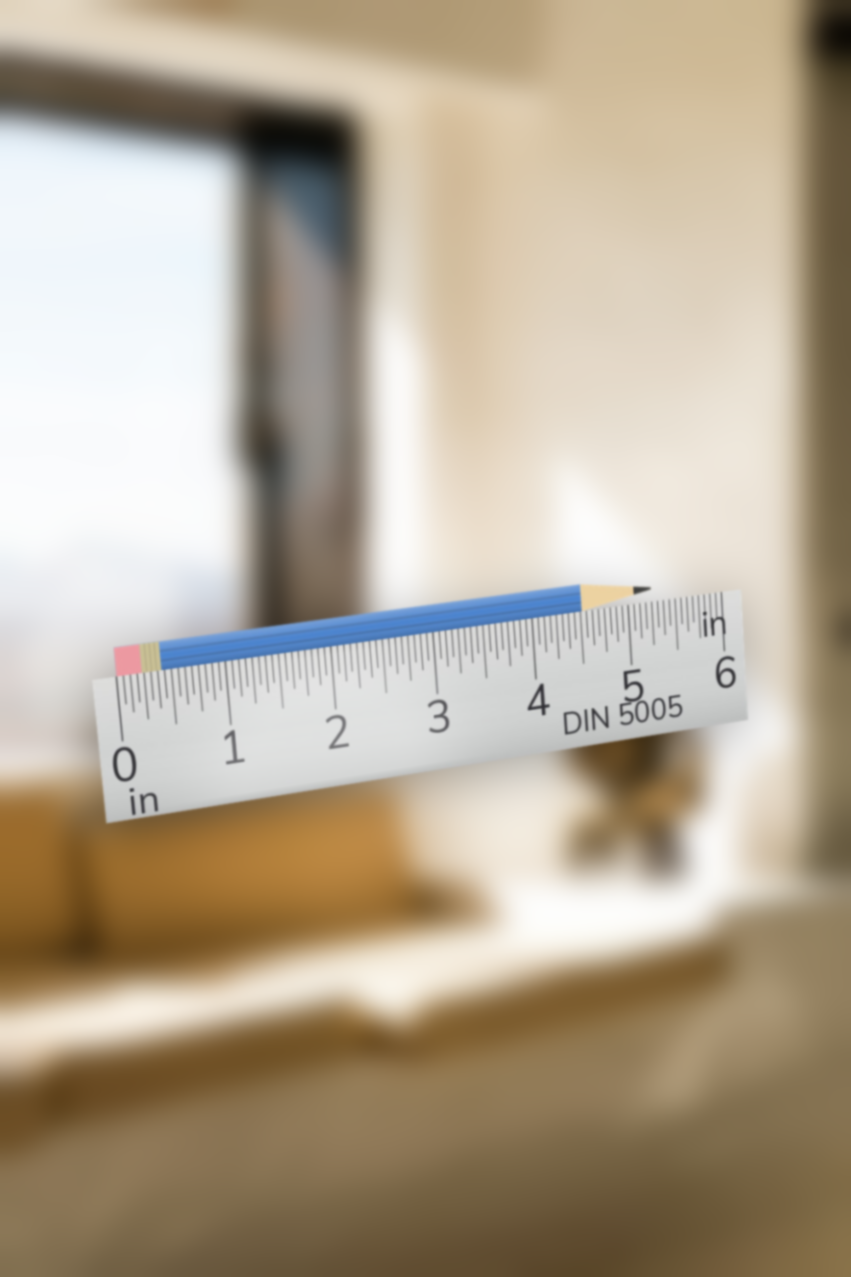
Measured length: 5.25 in
